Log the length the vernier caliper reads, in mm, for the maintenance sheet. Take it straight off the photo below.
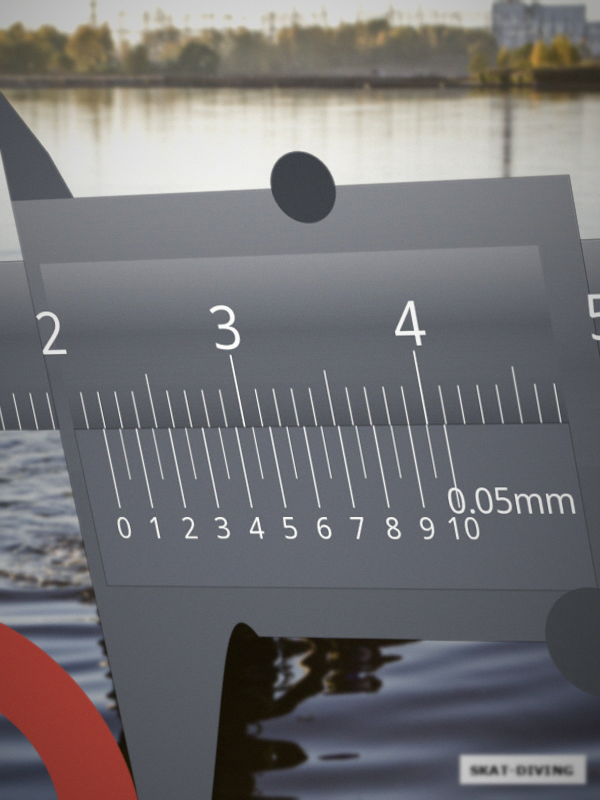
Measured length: 21.9 mm
